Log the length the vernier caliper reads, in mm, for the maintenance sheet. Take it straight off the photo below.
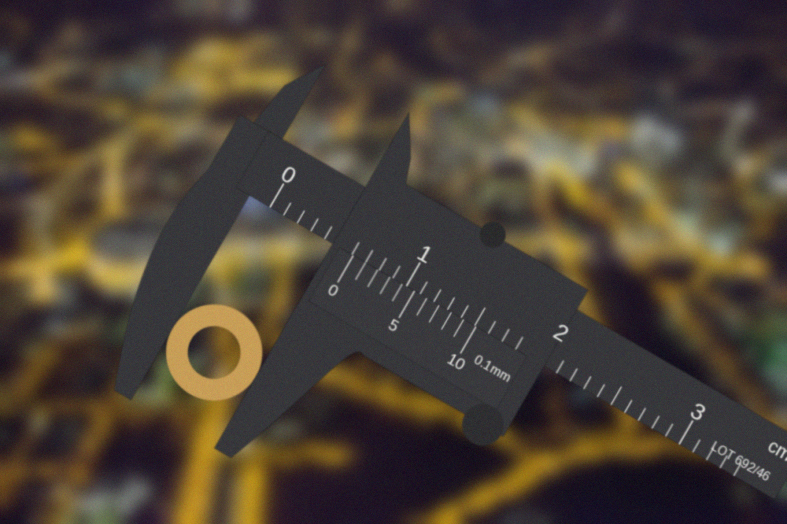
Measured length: 6.1 mm
